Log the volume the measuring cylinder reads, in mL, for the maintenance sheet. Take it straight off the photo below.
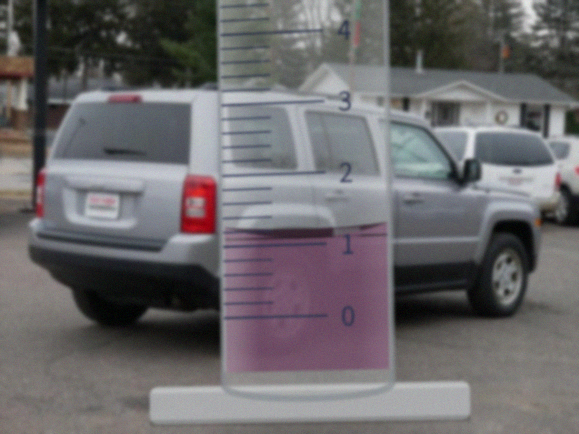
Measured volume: 1.1 mL
